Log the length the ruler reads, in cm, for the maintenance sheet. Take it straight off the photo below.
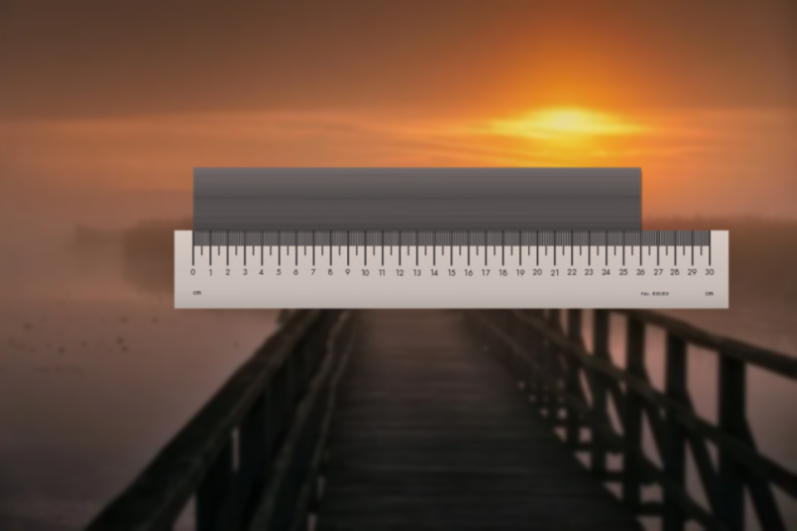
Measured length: 26 cm
